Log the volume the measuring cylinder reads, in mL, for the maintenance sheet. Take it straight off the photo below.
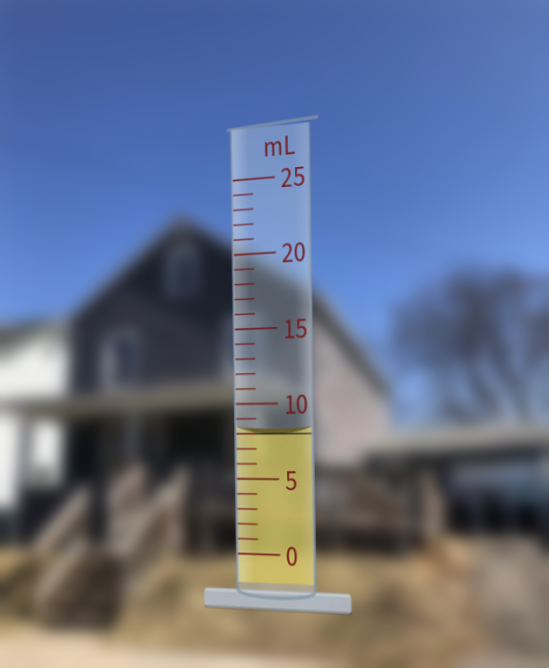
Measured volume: 8 mL
